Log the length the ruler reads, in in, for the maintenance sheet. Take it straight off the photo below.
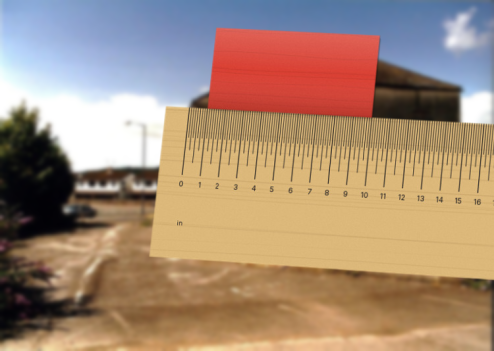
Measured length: 9 in
